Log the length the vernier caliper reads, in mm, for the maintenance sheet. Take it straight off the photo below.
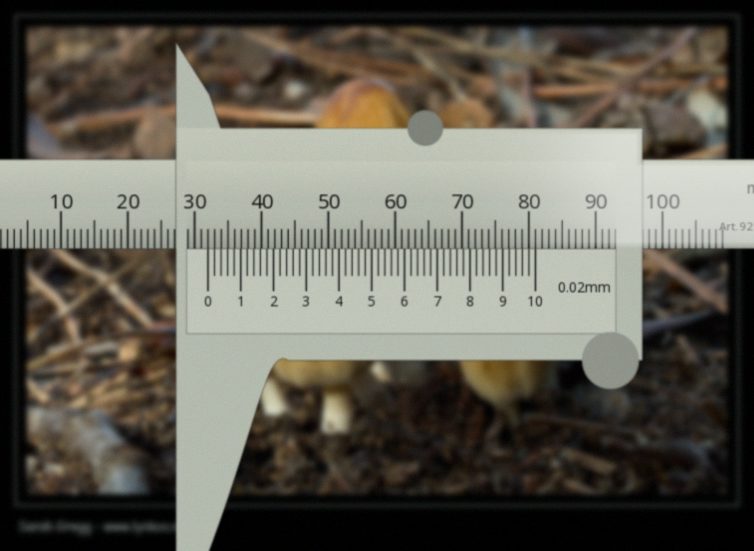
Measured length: 32.0 mm
